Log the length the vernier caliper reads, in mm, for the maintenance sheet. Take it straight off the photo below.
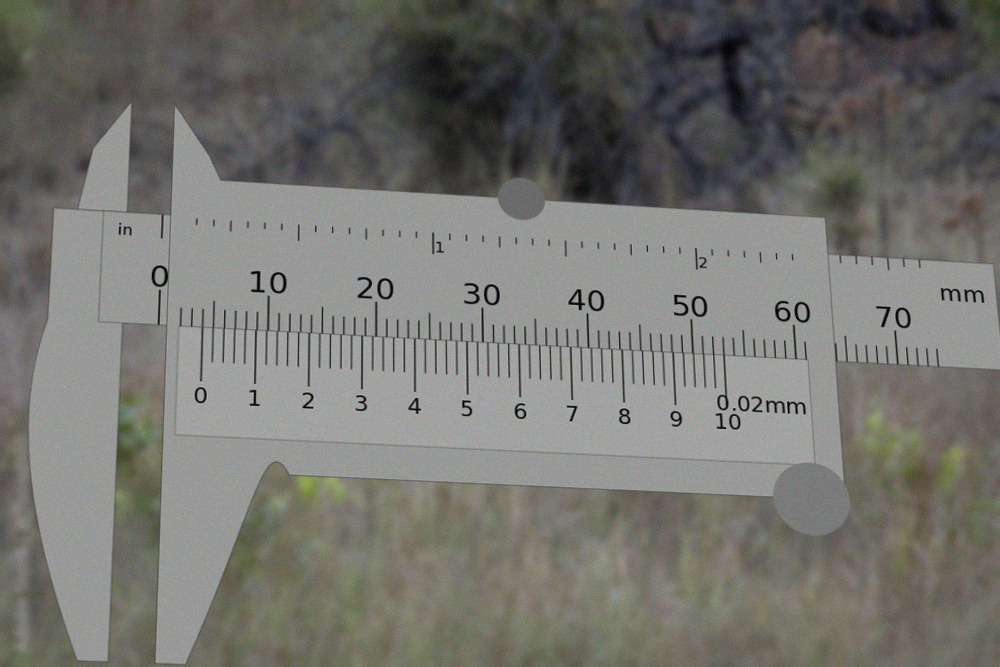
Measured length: 4.0 mm
